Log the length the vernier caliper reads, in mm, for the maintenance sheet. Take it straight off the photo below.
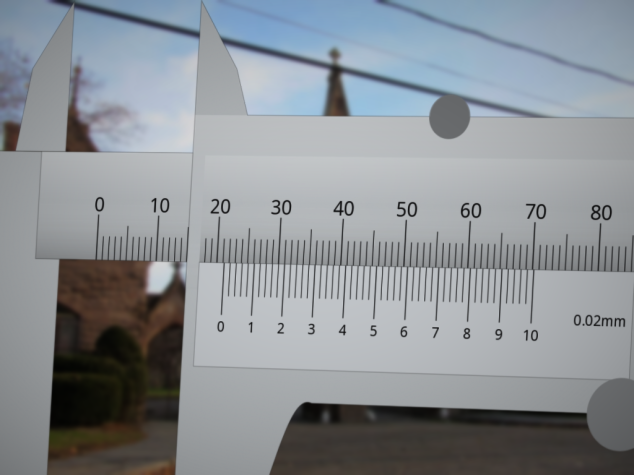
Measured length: 21.2 mm
